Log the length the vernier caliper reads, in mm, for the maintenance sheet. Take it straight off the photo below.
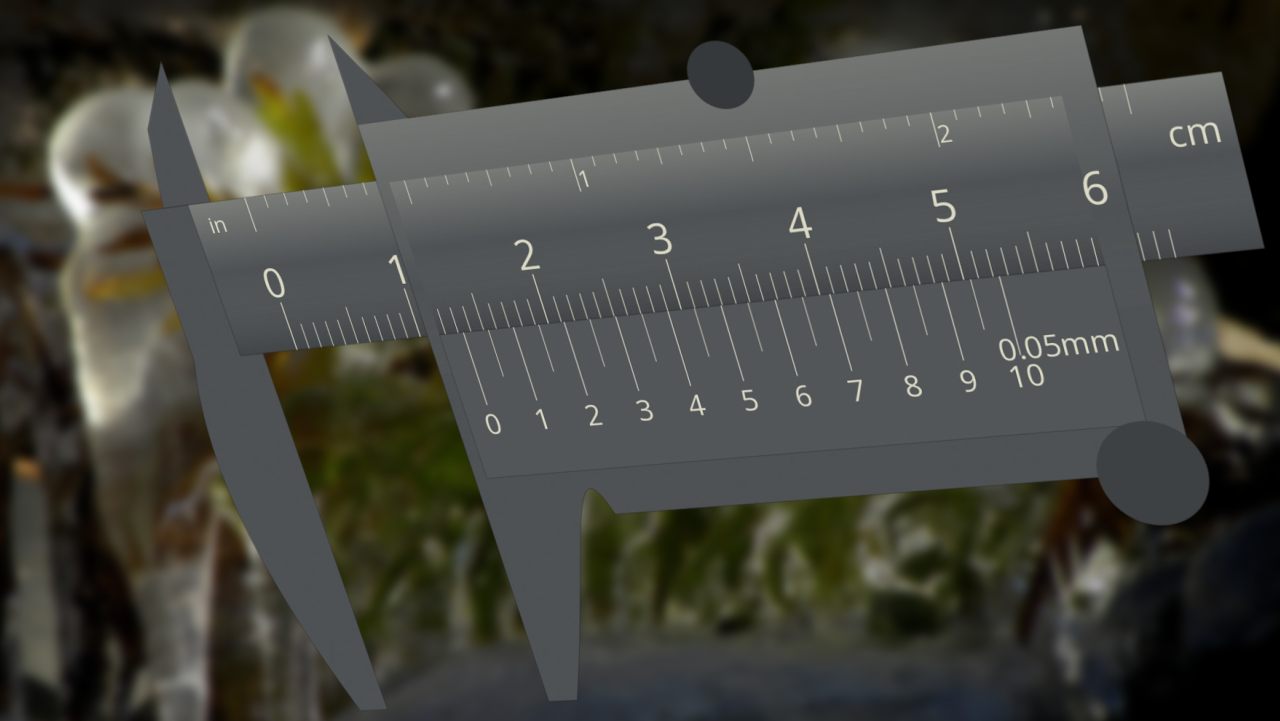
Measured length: 13.4 mm
